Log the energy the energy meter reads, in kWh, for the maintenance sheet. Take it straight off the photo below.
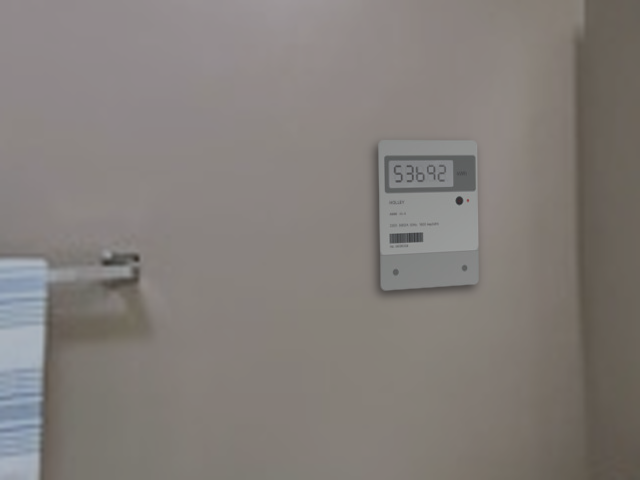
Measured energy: 53692 kWh
